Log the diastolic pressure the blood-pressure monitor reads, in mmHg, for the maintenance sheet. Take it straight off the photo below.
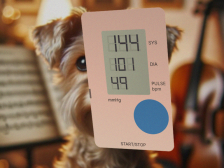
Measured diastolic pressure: 101 mmHg
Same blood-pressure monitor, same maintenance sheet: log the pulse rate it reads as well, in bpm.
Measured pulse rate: 49 bpm
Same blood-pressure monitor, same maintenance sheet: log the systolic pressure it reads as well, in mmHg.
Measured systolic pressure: 144 mmHg
